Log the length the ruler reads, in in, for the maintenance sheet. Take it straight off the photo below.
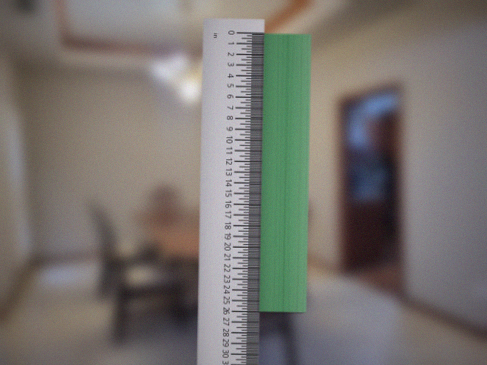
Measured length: 26 in
